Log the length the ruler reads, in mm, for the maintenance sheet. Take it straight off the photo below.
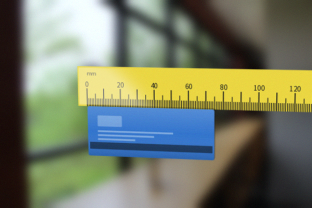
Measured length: 75 mm
